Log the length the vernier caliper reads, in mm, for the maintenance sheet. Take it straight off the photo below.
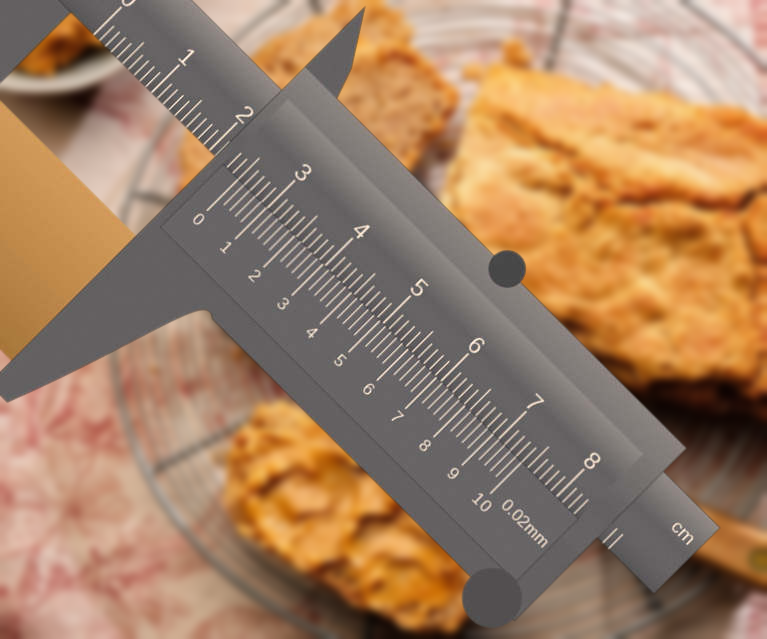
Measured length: 25.0 mm
